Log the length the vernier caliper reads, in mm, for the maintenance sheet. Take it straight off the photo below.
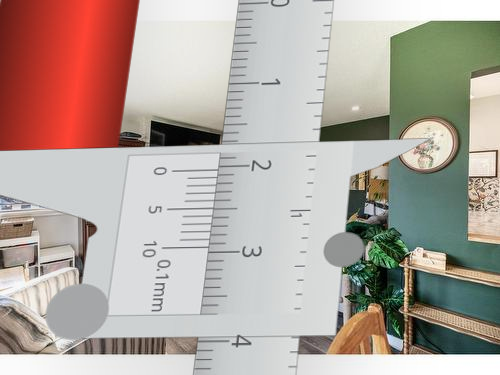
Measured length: 20.4 mm
